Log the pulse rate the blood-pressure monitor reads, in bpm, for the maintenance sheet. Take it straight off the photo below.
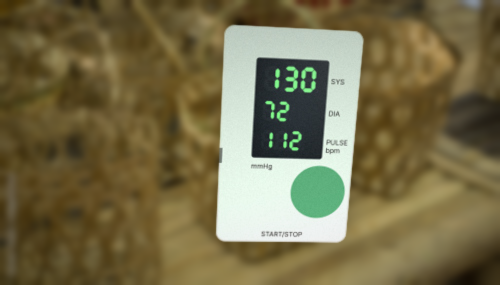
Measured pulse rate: 112 bpm
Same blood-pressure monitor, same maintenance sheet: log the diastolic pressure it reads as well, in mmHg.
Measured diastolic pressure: 72 mmHg
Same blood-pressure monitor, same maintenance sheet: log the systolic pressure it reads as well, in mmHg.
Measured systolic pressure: 130 mmHg
